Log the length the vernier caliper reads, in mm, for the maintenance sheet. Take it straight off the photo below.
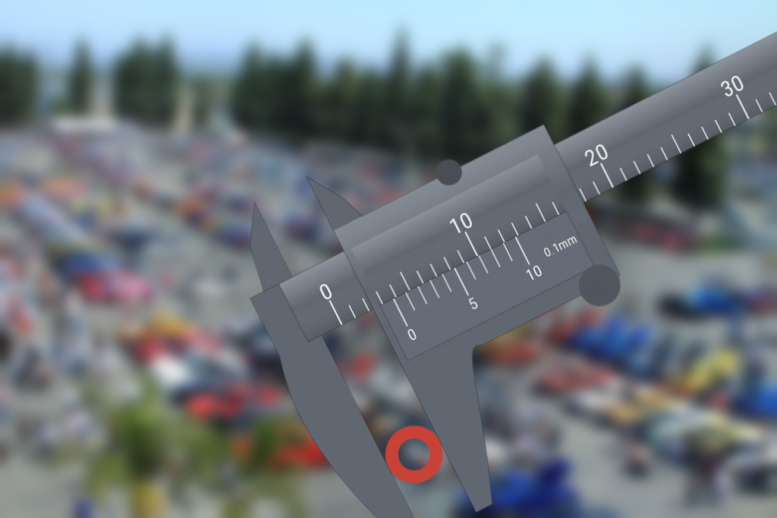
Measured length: 3.8 mm
